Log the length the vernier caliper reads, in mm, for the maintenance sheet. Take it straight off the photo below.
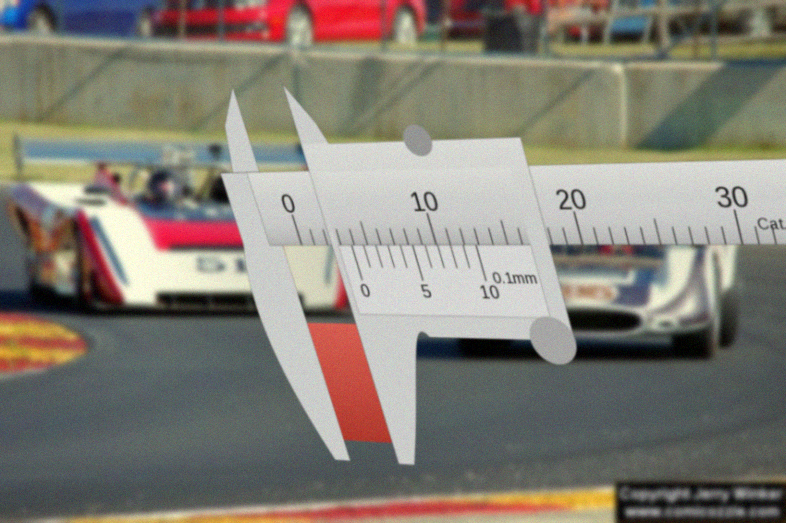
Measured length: 3.8 mm
